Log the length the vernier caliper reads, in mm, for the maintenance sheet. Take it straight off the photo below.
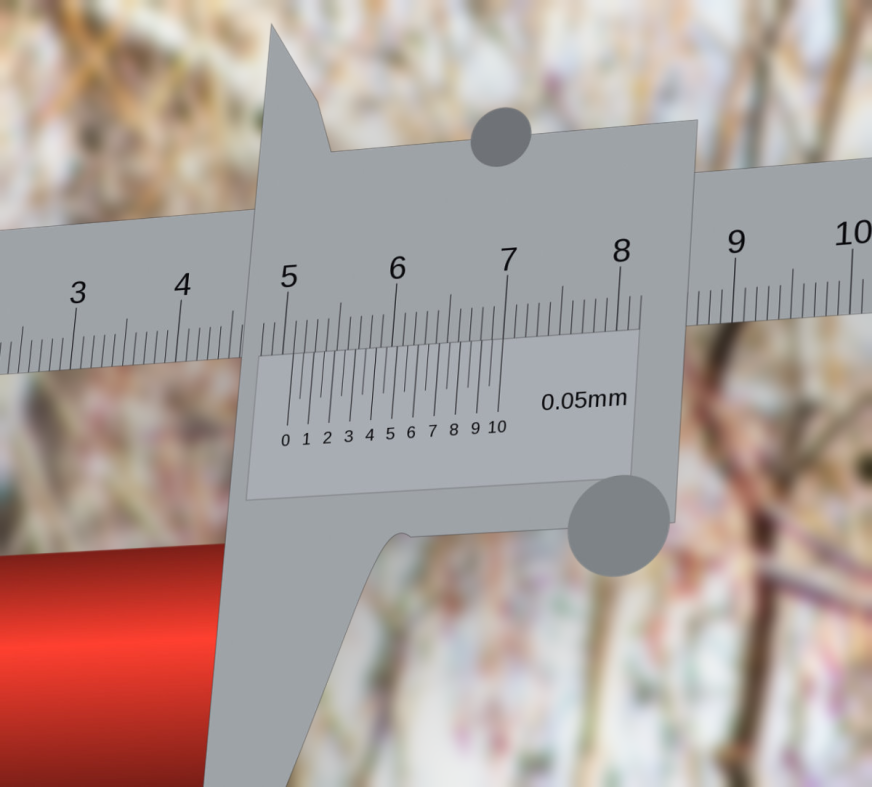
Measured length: 51.0 mm
